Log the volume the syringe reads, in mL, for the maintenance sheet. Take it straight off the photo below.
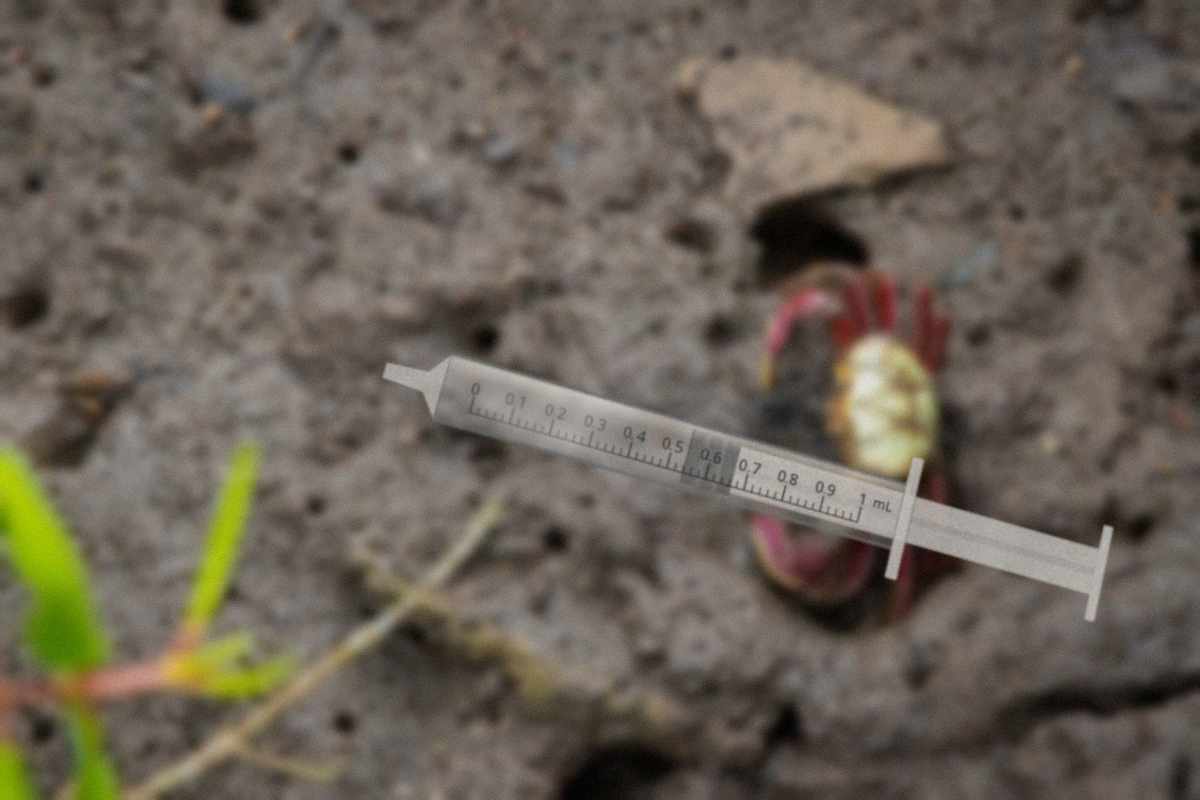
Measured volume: 0.54 mL
